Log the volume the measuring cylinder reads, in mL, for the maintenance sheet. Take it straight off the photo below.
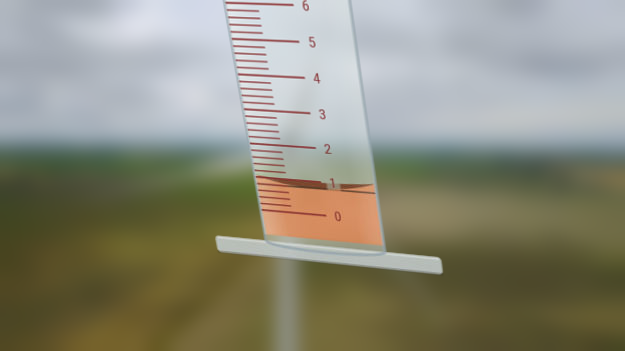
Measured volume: 0.8 mL
